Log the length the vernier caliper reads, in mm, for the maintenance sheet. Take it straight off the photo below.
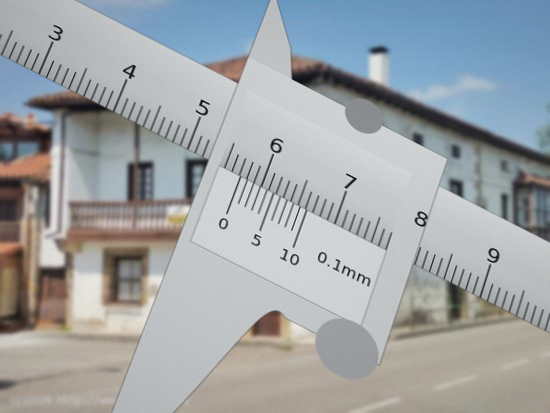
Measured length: 57.2 mm
